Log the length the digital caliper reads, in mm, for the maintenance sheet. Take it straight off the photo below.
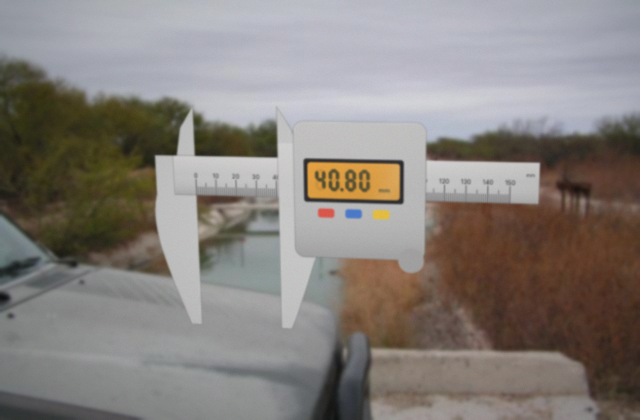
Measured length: 40.80 mm
